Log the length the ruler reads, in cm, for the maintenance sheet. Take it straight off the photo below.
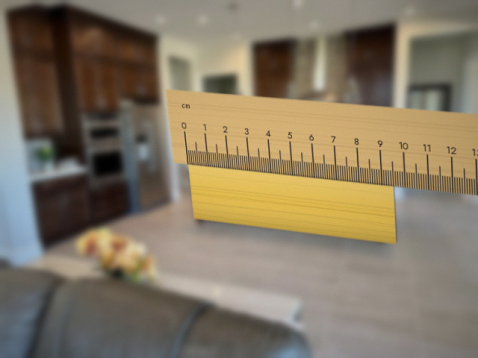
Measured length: 9.5 cm
